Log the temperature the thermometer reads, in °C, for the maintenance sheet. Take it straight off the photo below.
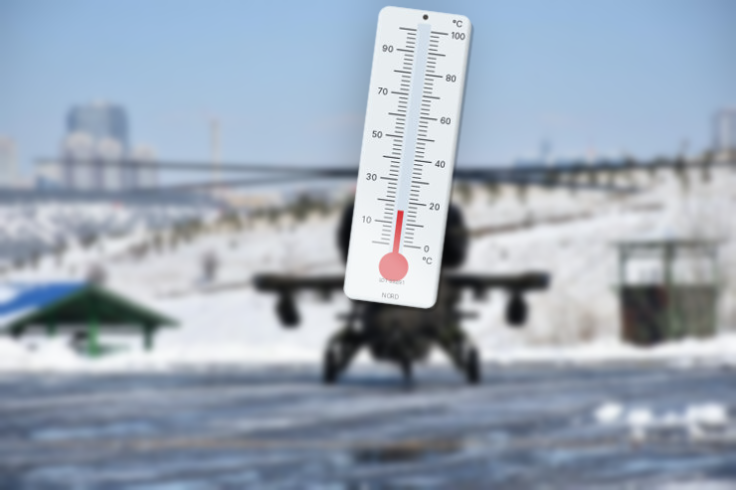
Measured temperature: 16 °C
